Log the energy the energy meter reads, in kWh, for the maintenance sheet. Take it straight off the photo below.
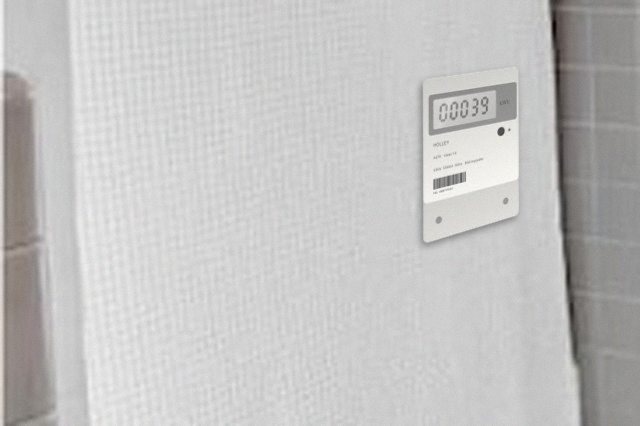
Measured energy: 39 kWh
